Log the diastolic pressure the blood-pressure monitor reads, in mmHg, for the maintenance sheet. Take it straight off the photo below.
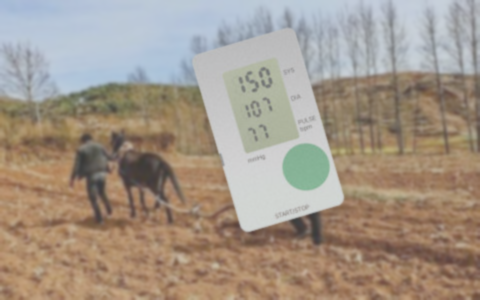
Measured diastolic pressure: 107 mmHg
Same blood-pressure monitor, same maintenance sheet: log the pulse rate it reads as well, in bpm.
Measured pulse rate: 77 bpm
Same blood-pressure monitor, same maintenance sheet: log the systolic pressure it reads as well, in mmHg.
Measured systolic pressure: 150 mmHg
